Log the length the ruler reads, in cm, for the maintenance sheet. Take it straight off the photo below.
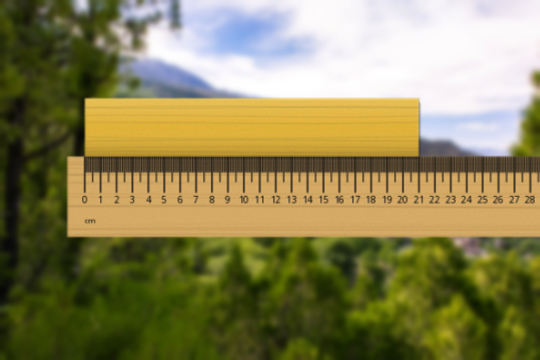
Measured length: 21 cm
